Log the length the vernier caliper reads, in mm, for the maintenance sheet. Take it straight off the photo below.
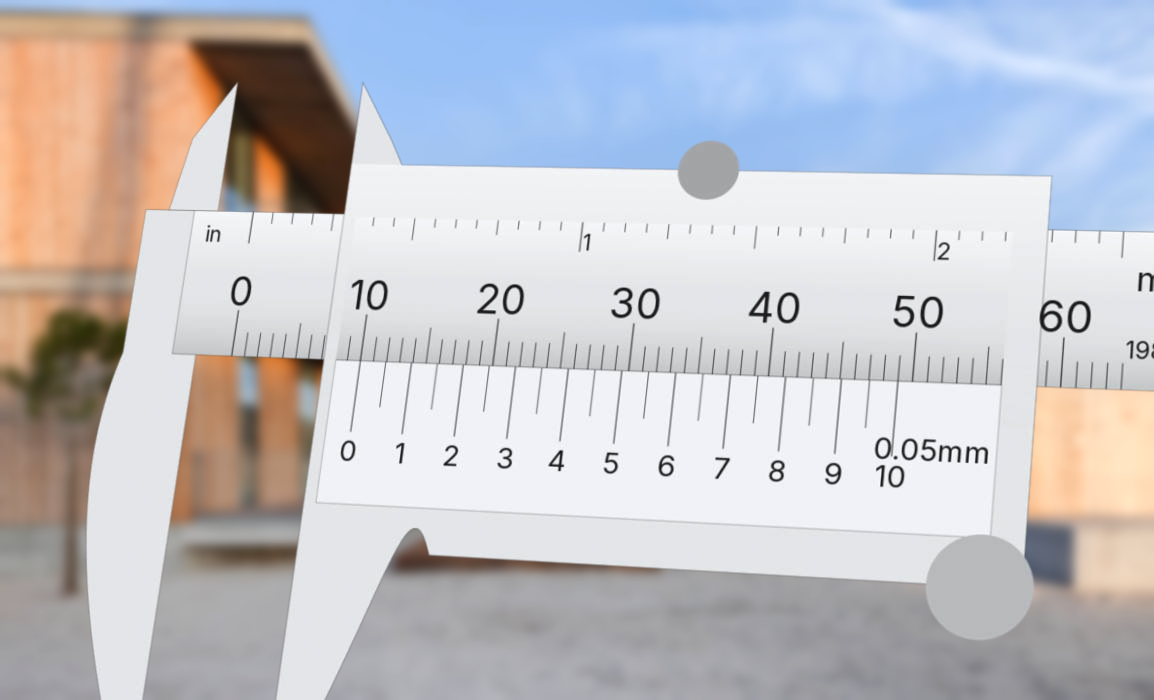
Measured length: 10.0 mm
